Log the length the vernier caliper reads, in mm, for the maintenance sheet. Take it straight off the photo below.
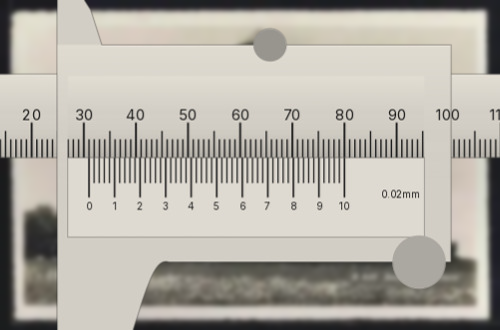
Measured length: 31.0 mm
